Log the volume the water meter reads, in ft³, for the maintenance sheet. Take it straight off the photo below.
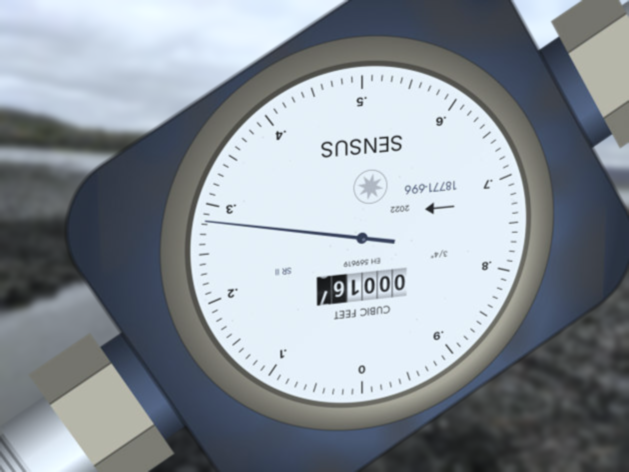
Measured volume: 167.28 ft³
